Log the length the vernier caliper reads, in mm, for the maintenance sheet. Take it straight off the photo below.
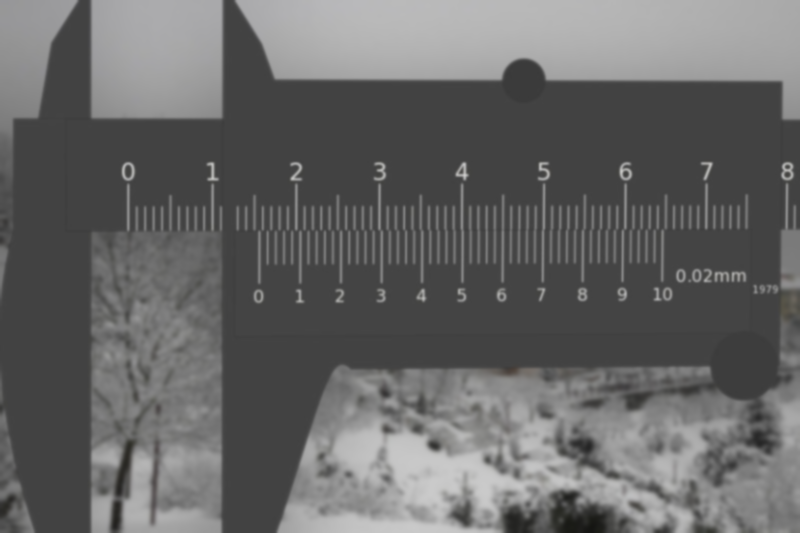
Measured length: 15.6 mm
